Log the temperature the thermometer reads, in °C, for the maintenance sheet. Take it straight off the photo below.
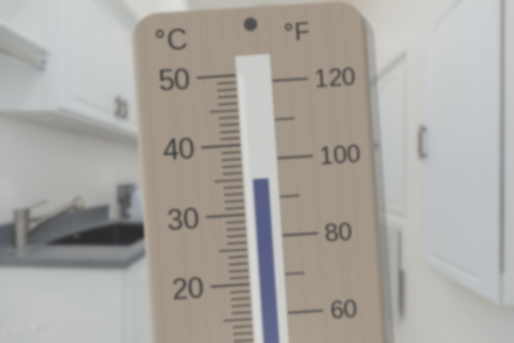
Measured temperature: 35 °C
